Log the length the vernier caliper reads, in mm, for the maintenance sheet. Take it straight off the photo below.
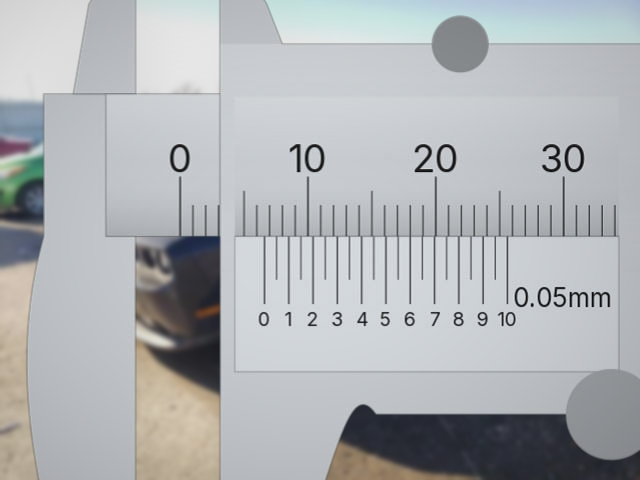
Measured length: 6.6 mm
